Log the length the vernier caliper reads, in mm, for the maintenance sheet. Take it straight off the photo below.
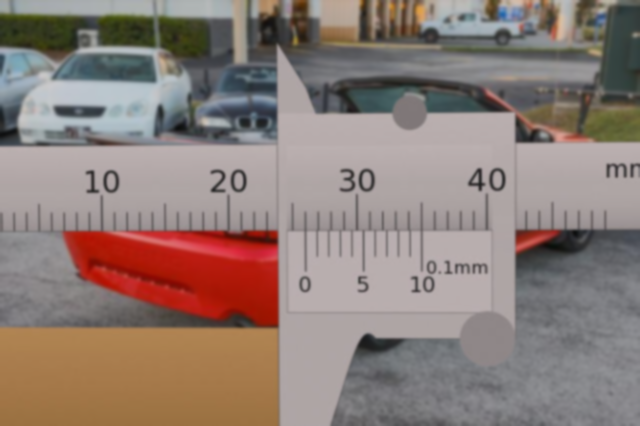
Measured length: 26.0 mm
